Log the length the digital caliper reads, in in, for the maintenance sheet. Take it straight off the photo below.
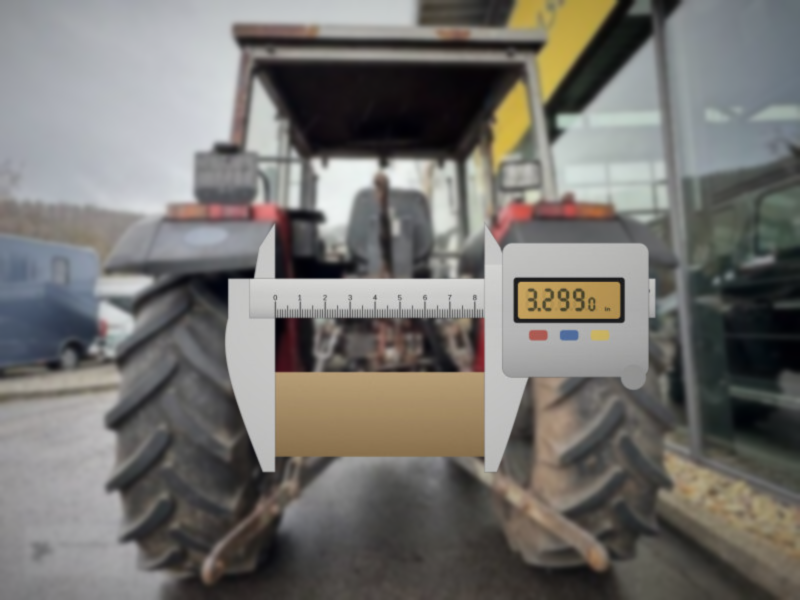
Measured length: 3.2990 in
